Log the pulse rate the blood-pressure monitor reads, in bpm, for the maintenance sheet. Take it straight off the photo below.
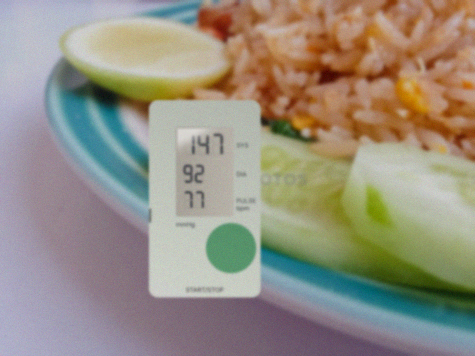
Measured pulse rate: 77 bpm
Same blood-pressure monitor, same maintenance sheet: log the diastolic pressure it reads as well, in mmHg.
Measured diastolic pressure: 92 mmHg
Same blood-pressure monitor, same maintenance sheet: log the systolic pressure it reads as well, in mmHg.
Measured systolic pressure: 147 mmHg
